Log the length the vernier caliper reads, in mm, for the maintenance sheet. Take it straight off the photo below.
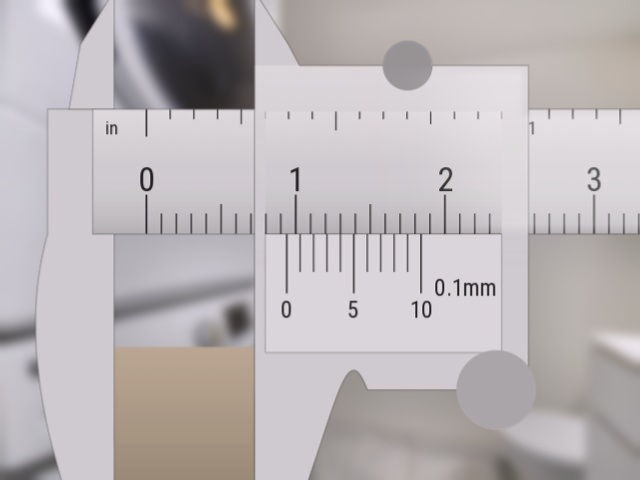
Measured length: 9.4 mm
